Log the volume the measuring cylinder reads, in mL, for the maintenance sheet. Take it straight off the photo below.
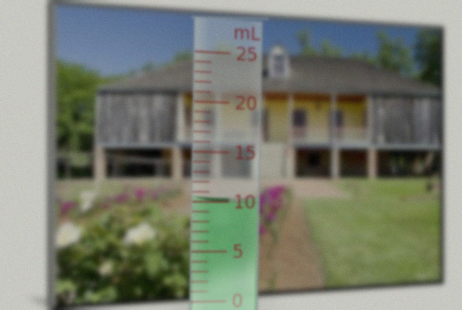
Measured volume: 10 mL
